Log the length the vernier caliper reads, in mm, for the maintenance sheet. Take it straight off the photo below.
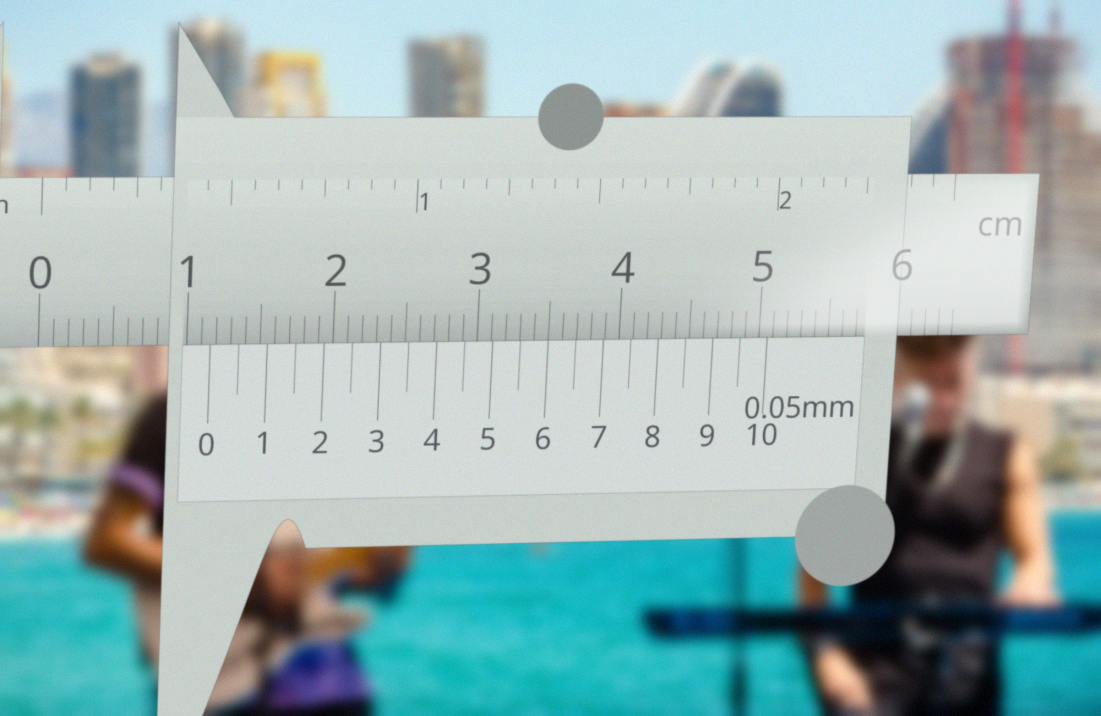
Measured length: 11.6 mm
